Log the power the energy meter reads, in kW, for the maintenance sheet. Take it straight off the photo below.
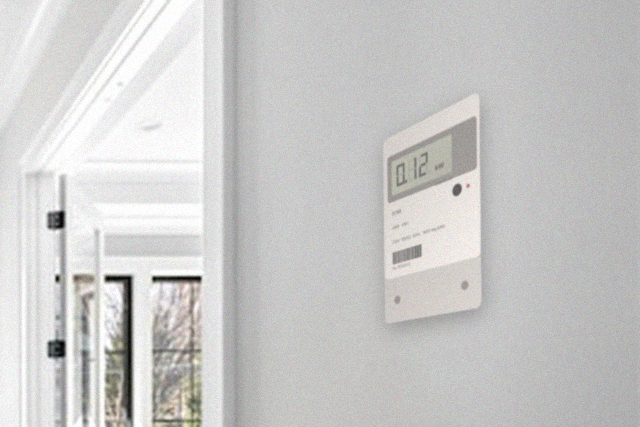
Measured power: 0.12 kW
